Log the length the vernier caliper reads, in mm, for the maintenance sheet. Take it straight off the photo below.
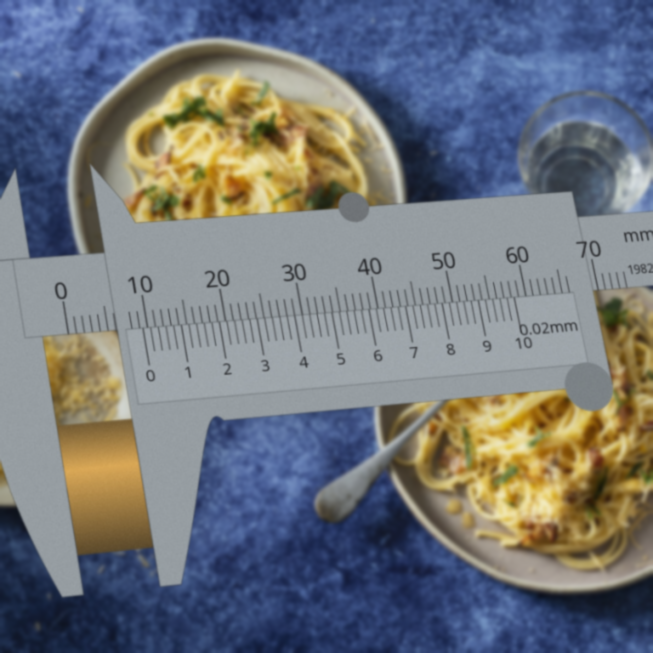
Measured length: 9.4 mm
